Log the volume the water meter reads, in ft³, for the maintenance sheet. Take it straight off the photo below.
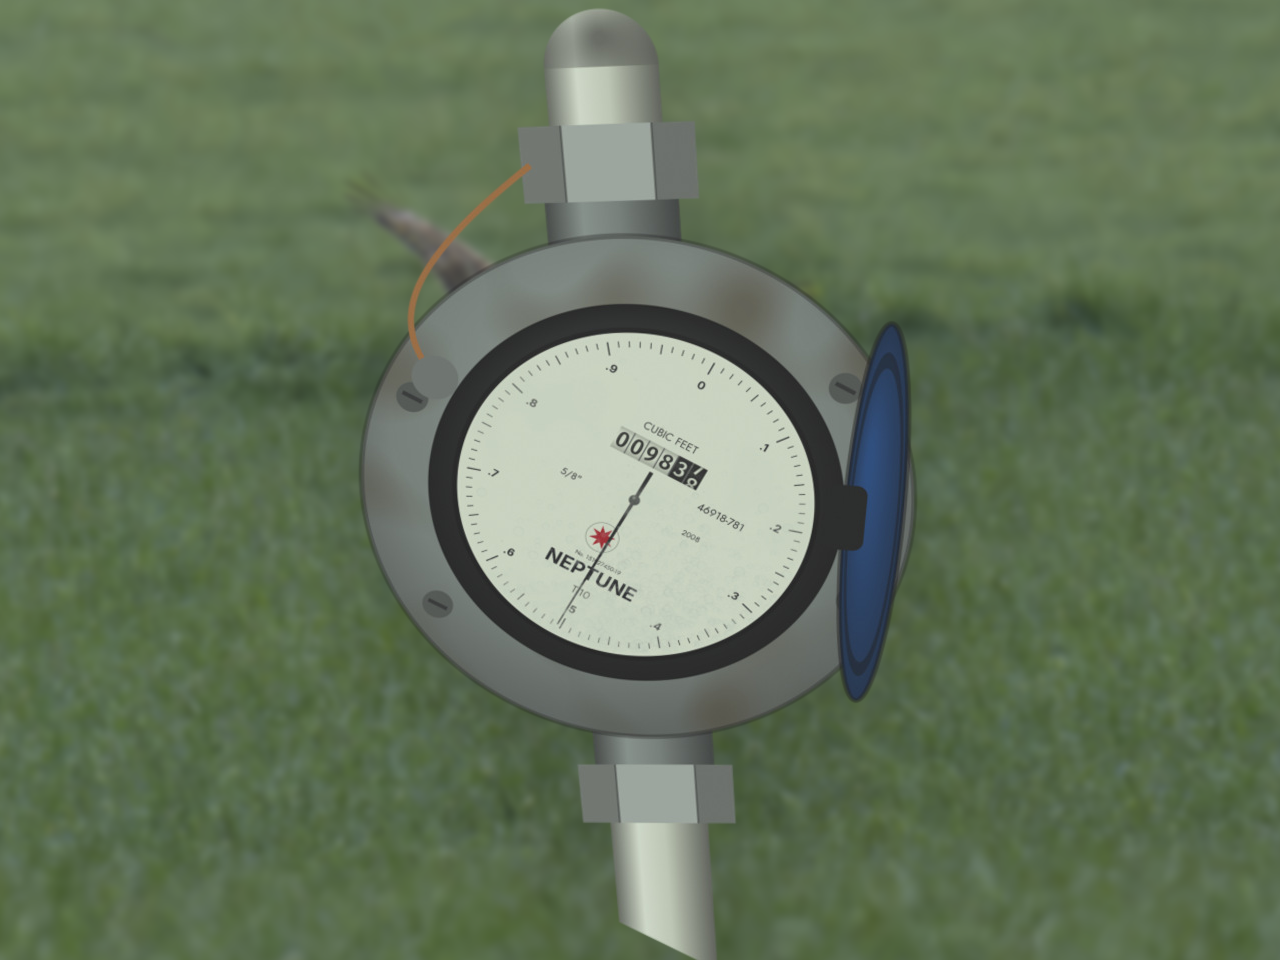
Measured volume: 9837.50 ft³
